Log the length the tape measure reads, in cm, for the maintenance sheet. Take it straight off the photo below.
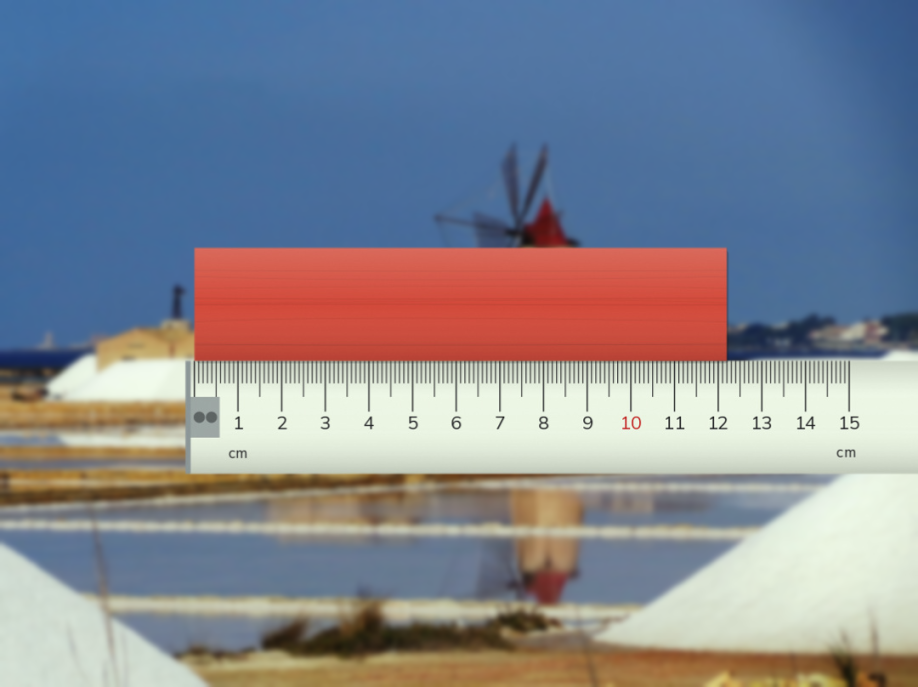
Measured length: 12.2 cm
